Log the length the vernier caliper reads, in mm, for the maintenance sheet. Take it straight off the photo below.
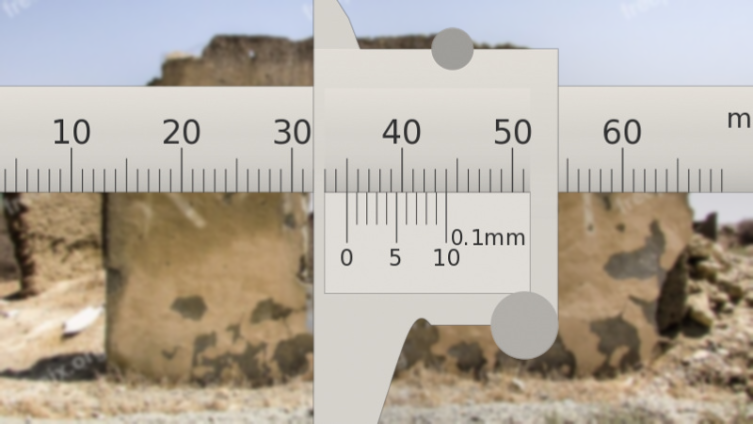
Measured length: 35.0 mm
